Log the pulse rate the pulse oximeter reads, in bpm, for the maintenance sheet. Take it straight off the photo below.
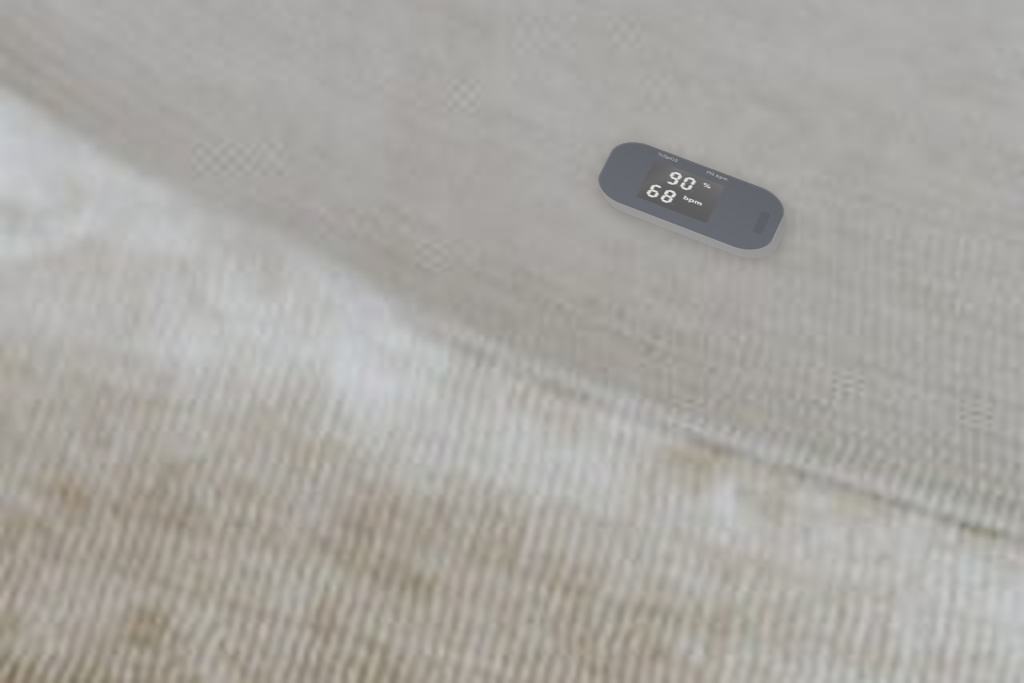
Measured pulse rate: 68 bpm
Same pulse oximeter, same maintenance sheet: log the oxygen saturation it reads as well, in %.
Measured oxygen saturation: 90 %
